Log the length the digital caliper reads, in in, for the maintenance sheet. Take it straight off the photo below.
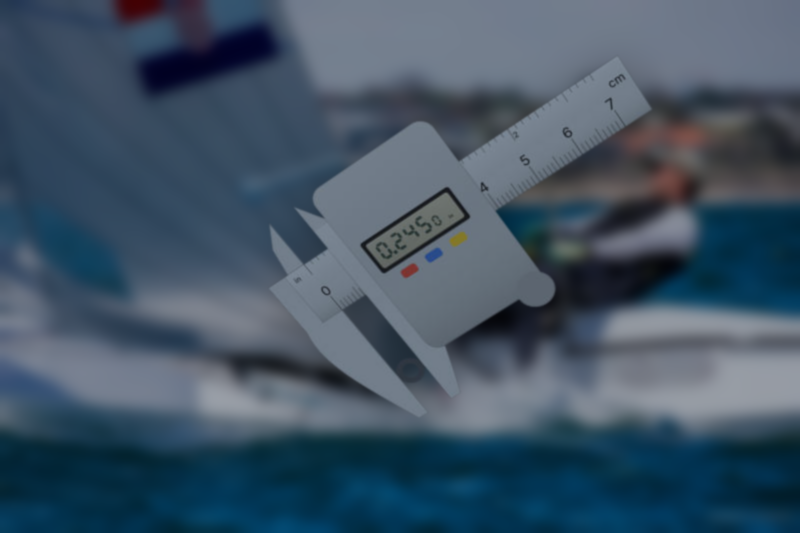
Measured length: 0.2450 in
